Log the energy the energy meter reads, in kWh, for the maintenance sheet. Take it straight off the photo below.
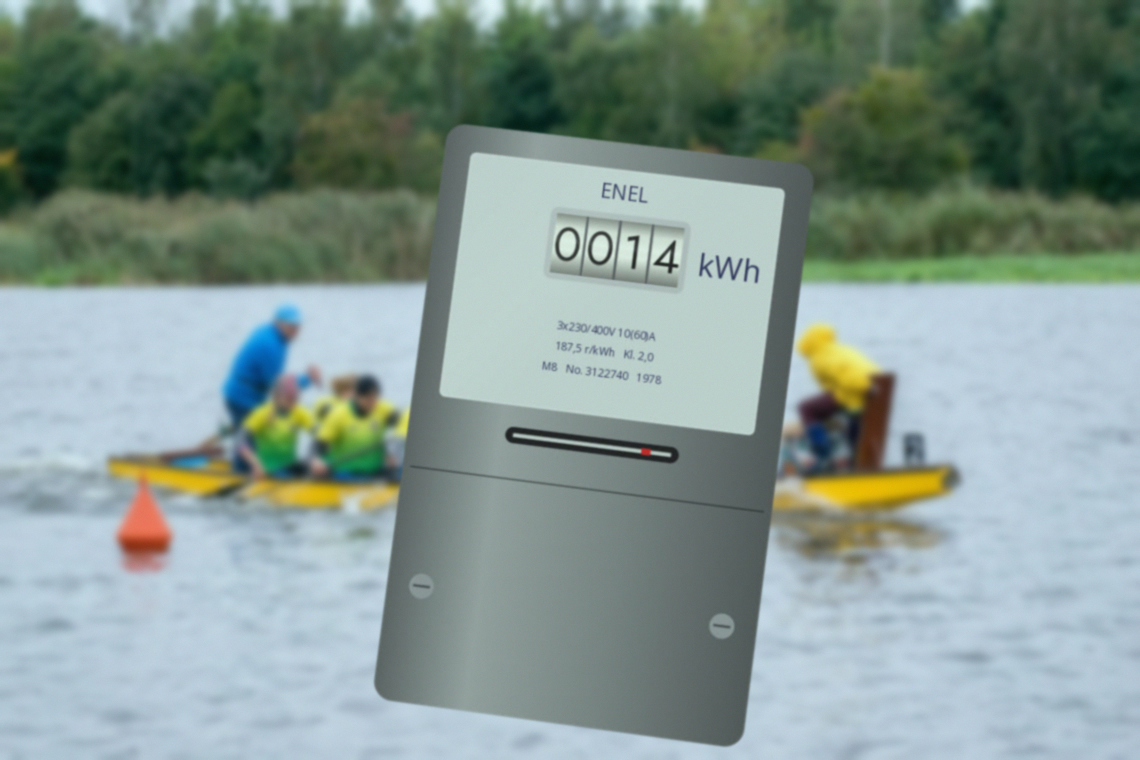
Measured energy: 14 kWh
